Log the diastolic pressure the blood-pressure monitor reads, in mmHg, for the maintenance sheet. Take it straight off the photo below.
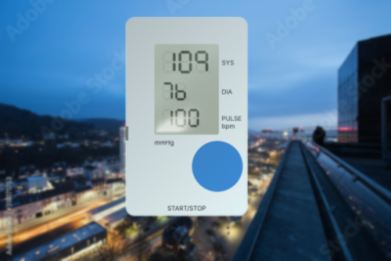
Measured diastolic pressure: 76 mmHg
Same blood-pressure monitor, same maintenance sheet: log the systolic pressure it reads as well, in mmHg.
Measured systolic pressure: 109 mmHg
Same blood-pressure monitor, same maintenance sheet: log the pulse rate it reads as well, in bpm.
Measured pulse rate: 100 bpm
